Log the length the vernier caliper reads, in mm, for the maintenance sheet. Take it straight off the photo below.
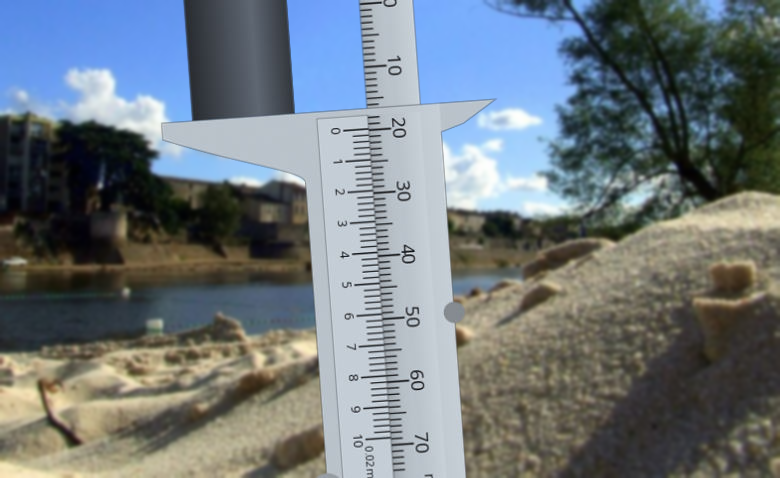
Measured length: 19.8 mm
